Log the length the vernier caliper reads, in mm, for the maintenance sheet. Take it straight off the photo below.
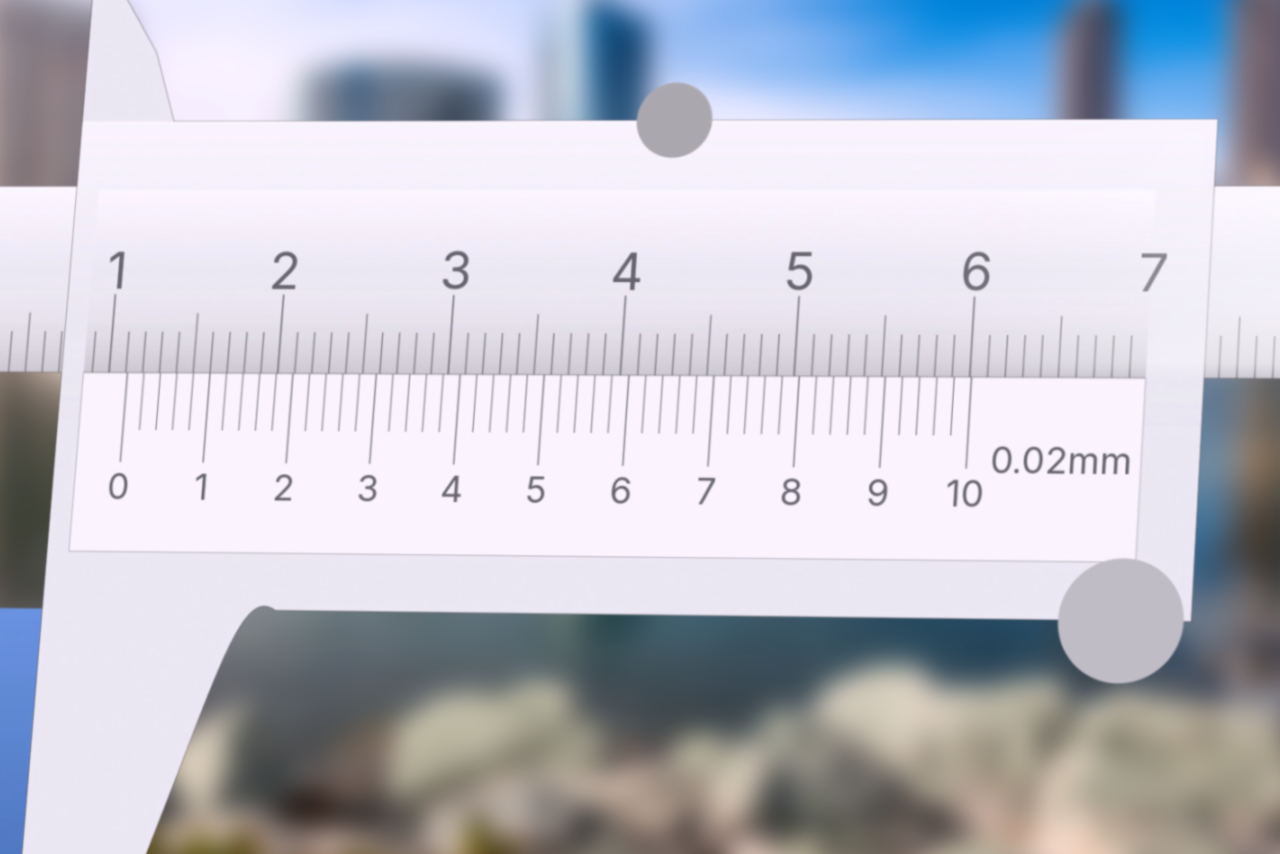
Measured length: 11.1 mm
